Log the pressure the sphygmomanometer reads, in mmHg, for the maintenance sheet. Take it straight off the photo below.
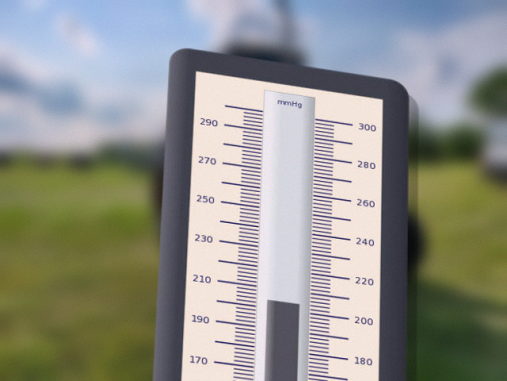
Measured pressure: 204 mmHg
